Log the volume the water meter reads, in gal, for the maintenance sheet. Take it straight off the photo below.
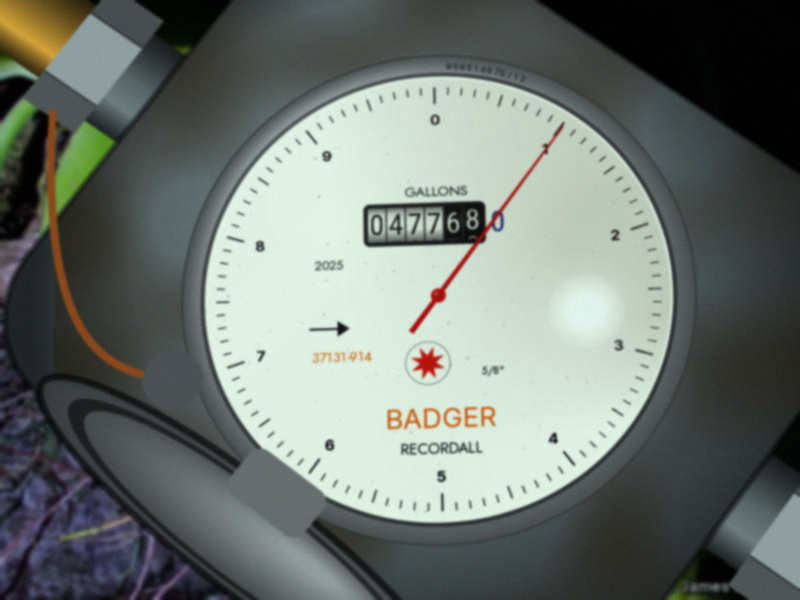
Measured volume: 477681.0 gal
